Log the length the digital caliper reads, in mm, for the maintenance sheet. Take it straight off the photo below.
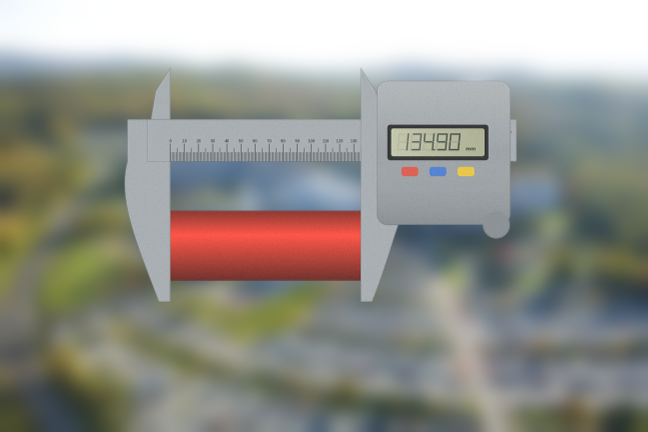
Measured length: 134.90 mm
